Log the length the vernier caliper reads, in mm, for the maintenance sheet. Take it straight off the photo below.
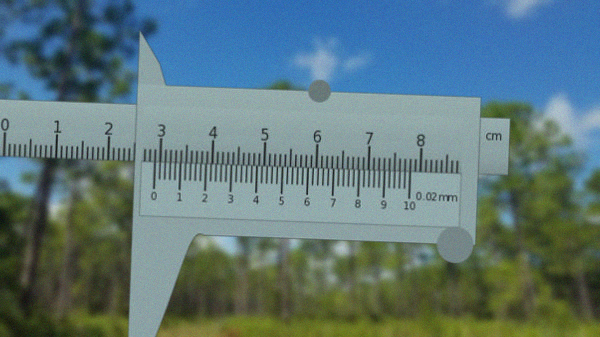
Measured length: 29.0 mm
